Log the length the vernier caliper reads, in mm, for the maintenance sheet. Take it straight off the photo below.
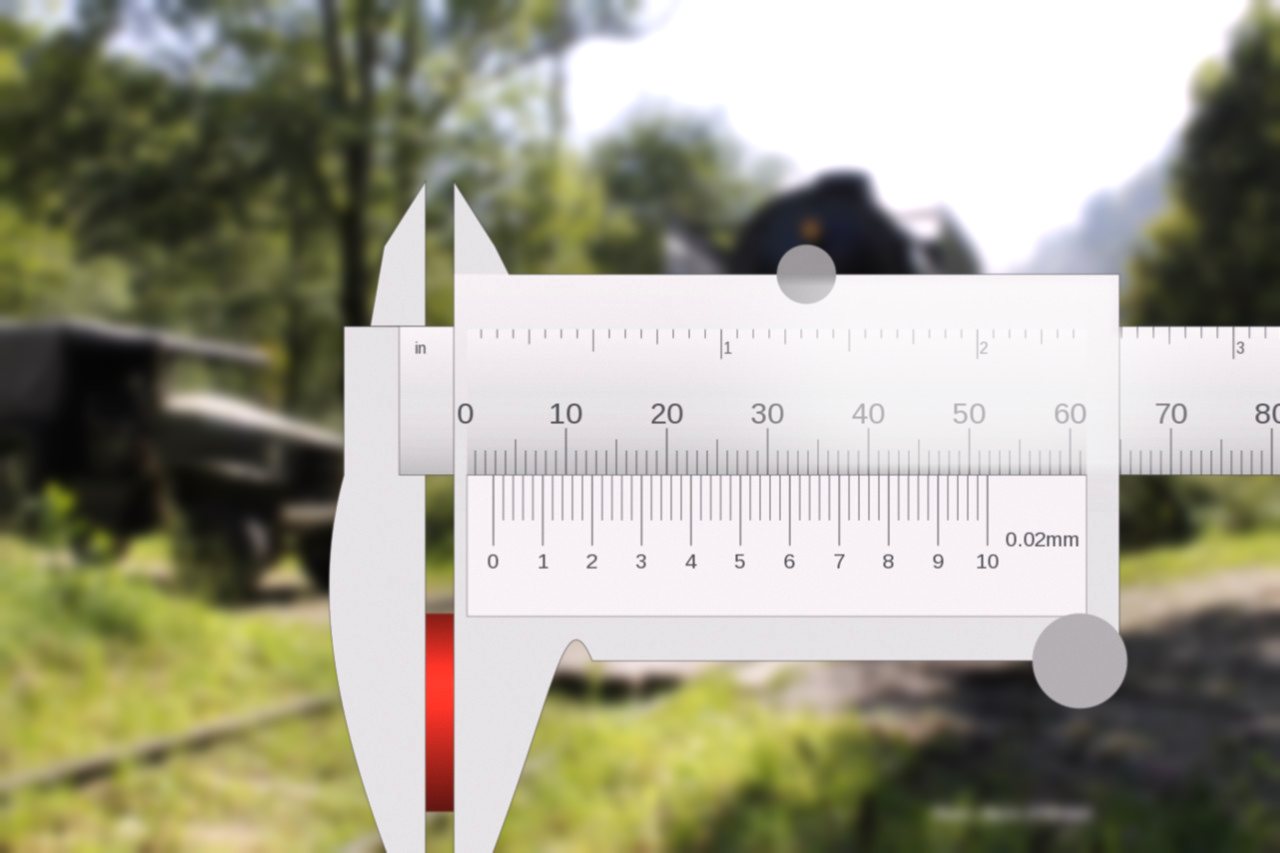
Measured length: 2.8 mm
